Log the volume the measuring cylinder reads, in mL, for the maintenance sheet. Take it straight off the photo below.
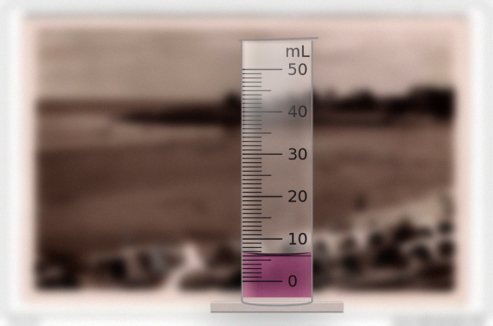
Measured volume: 6 mL
